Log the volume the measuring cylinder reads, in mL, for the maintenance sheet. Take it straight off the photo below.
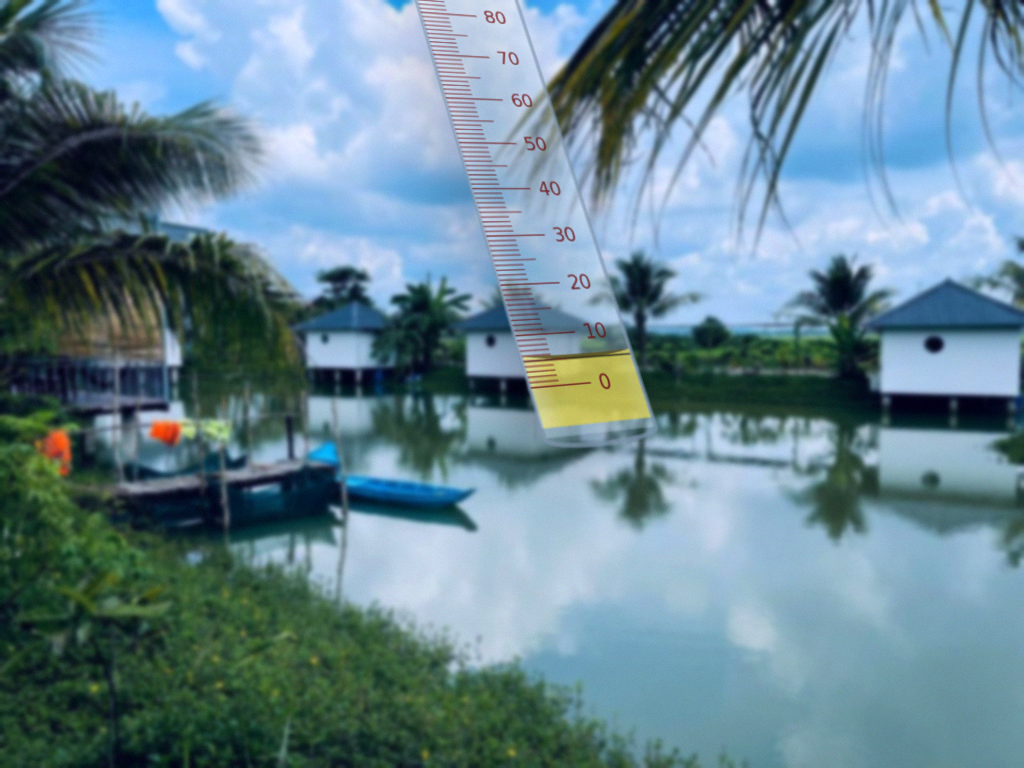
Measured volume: 5 mL
